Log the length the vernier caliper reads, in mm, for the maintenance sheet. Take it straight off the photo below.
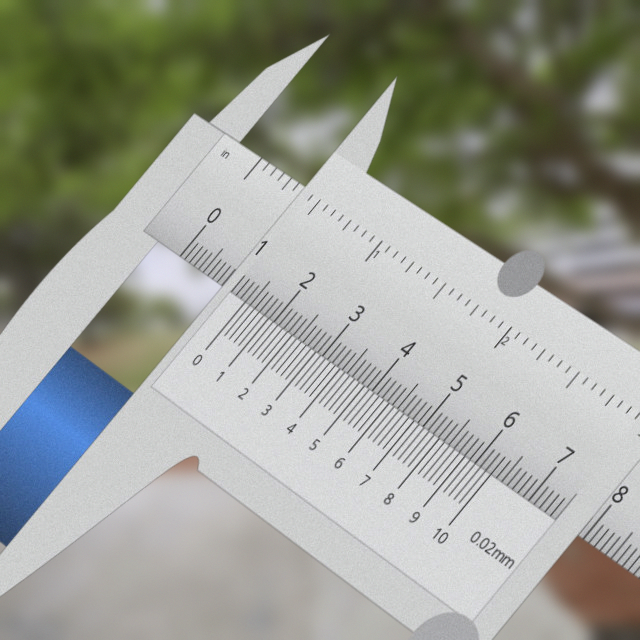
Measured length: 14.0 mm
